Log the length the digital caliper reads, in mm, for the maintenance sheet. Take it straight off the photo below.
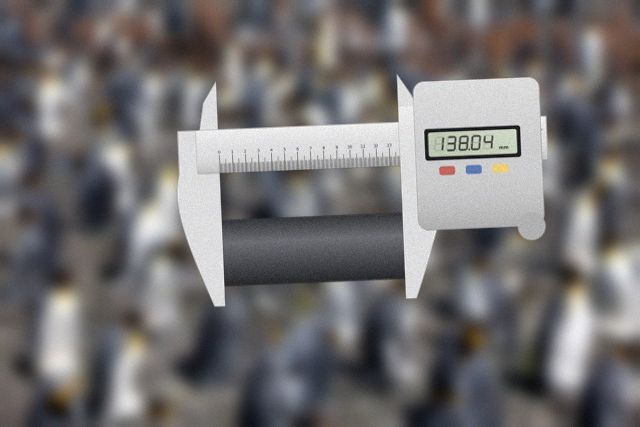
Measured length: 138.04 mm
